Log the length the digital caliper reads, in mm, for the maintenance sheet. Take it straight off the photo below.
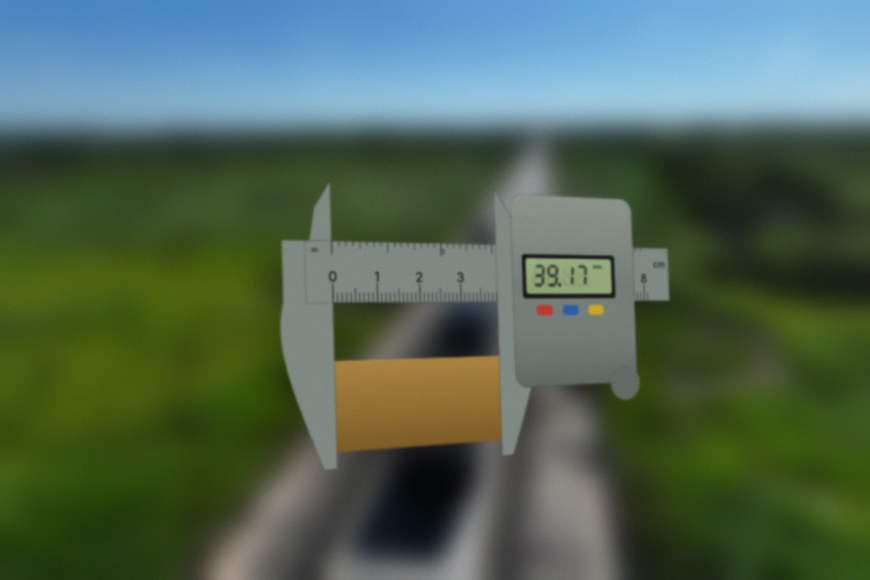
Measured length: 39.17 mm
